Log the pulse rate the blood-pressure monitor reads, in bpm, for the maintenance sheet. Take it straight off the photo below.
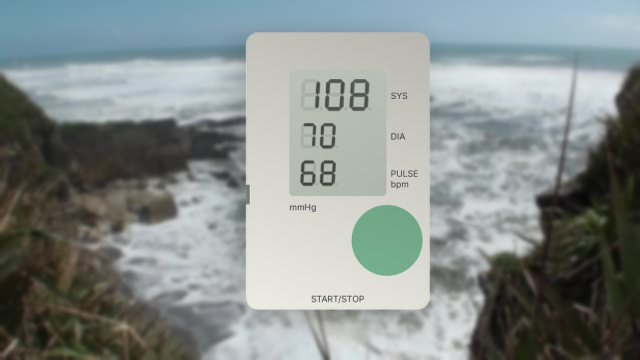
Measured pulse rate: 68 bpm
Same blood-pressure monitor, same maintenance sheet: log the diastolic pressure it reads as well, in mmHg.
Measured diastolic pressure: 70 mmHg
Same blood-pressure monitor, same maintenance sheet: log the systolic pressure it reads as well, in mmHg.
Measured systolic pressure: 108 mmHg
